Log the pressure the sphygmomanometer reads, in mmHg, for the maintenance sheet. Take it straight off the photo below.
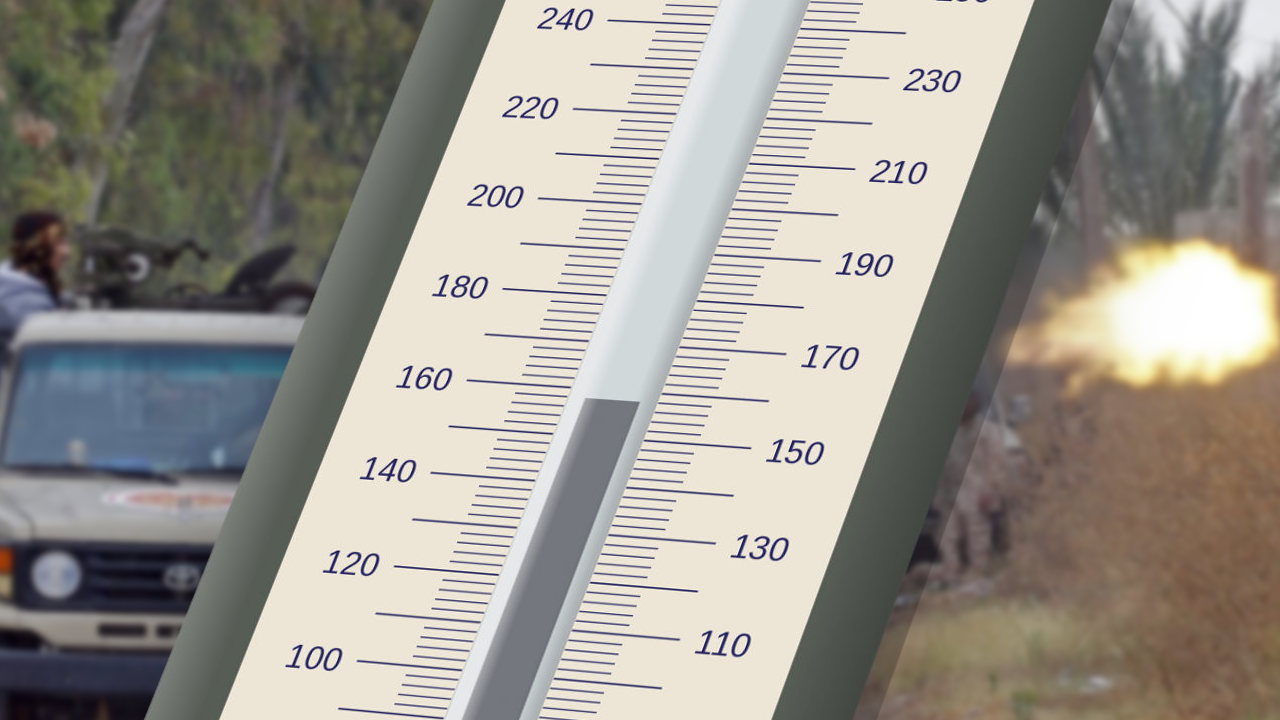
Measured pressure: 158 mmHg
